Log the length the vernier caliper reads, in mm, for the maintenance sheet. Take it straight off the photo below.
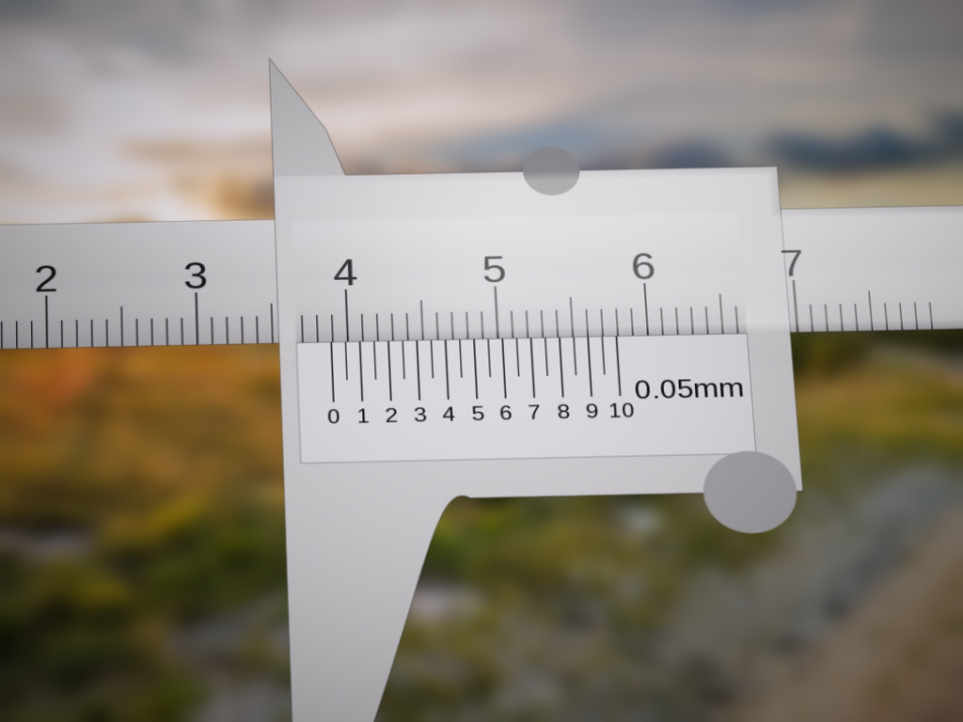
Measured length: 38.9 mm
